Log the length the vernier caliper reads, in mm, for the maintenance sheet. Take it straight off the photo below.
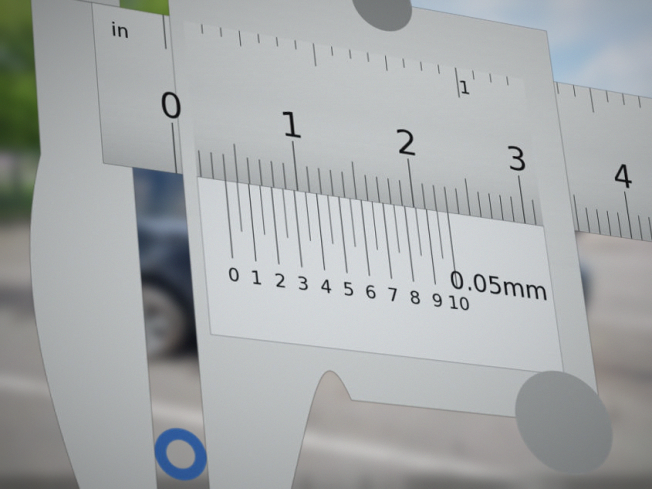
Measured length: 4.0 mm
